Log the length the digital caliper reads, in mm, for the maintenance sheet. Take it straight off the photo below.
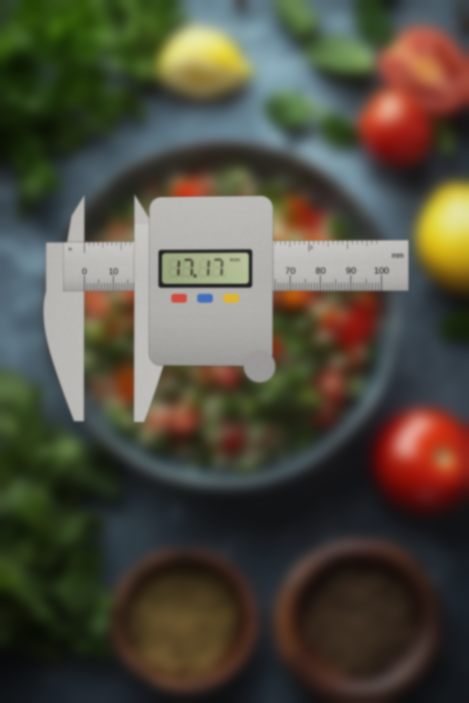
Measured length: 17.17 mm
